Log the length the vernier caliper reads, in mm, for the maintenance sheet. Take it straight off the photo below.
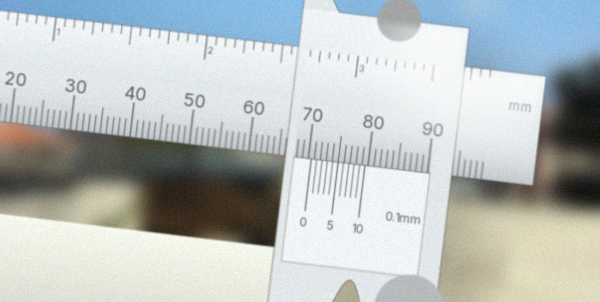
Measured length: 70.5 mm
